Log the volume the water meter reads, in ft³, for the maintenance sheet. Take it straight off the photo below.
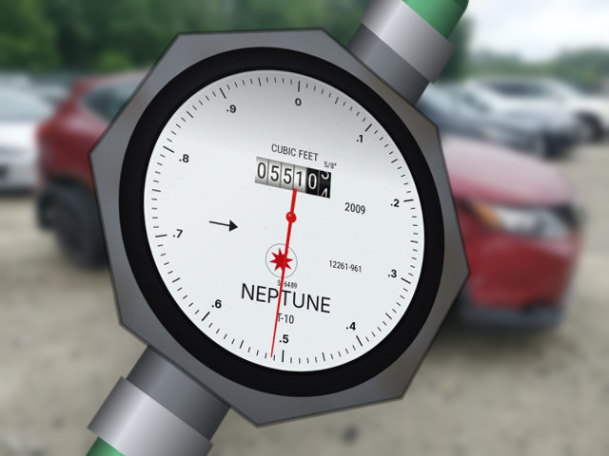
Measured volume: 55103.51 ft³
